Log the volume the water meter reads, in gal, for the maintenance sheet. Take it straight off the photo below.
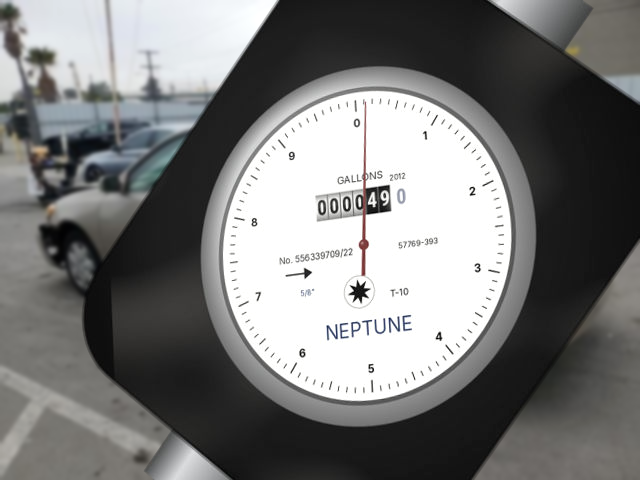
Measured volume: 490.1 gal
